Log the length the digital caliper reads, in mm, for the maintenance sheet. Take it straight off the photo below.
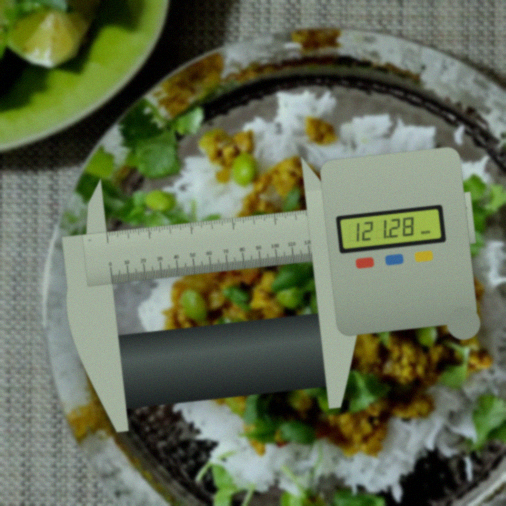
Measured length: 121.28 mm
